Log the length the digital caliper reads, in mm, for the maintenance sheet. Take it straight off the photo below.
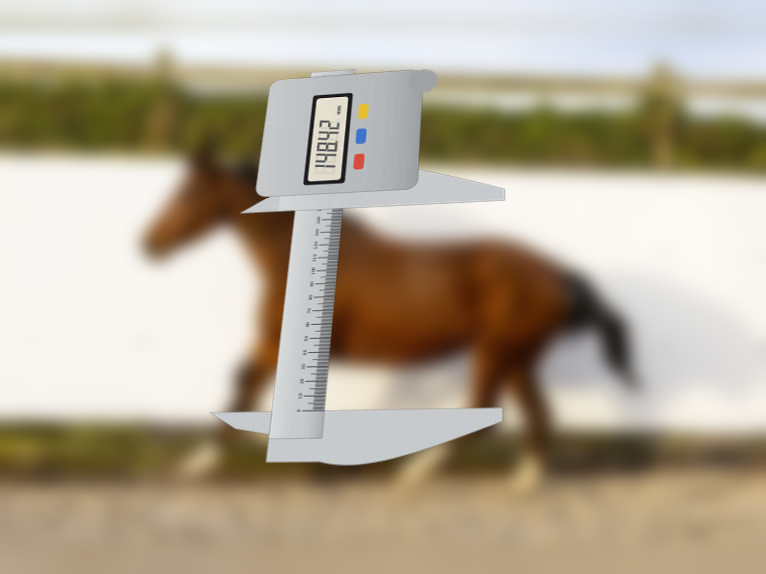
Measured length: 148.42 mm
